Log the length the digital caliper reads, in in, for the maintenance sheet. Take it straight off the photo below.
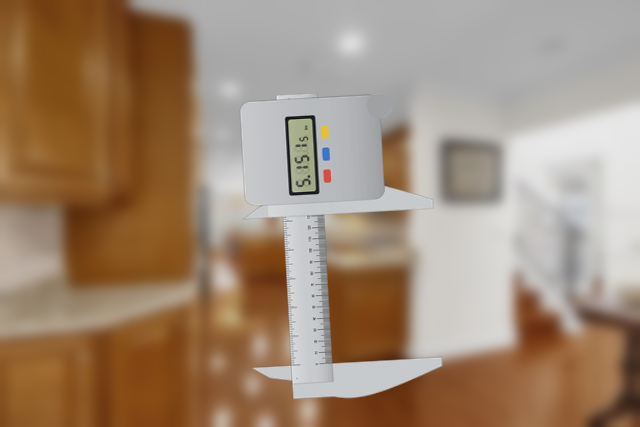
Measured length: 5.1515 in
